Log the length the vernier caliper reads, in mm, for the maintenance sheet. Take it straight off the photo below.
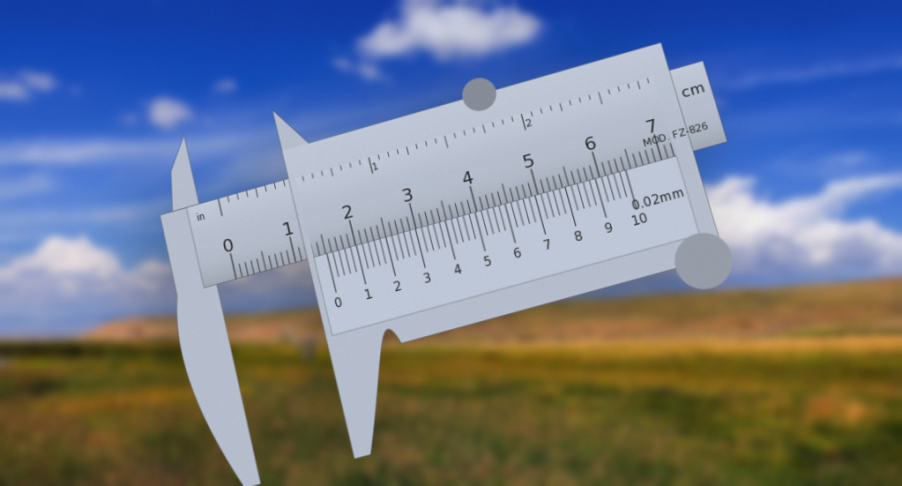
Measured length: 15.2 mm
